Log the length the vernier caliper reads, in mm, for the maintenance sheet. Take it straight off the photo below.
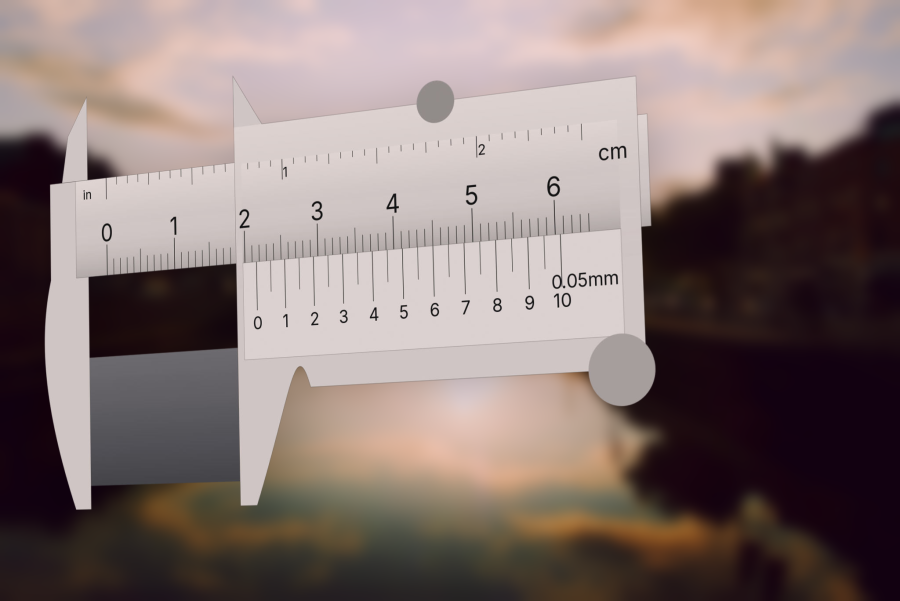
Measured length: 21.6 mm
